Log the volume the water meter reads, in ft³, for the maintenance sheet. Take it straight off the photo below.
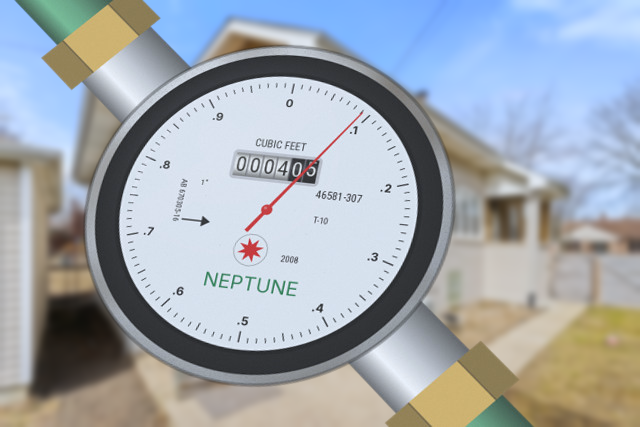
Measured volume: 405.09 ft³
